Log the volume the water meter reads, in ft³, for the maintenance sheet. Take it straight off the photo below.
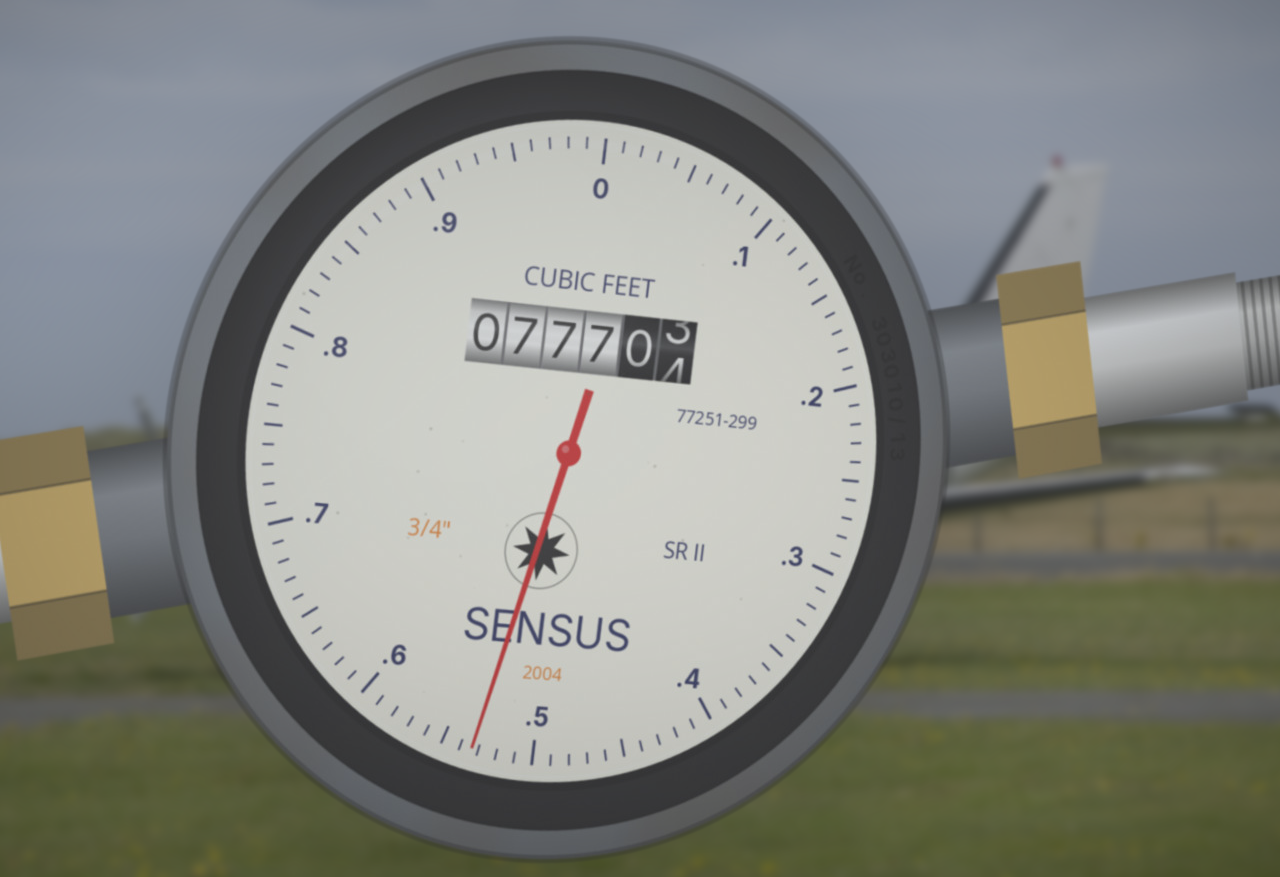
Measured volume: 77703.53 ft³
